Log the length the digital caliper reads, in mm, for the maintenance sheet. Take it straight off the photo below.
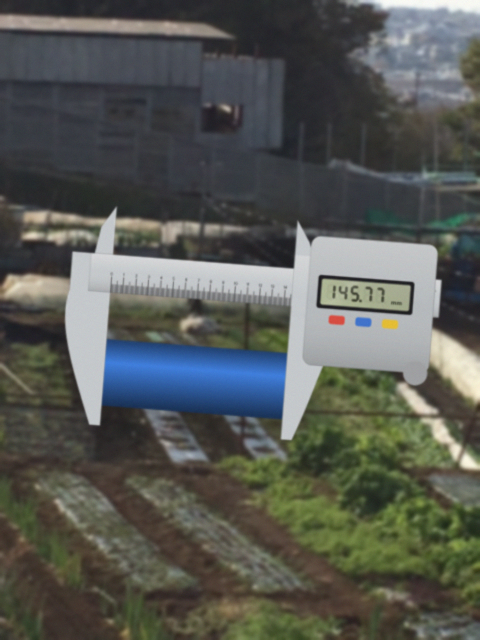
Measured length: 145.77 mm
